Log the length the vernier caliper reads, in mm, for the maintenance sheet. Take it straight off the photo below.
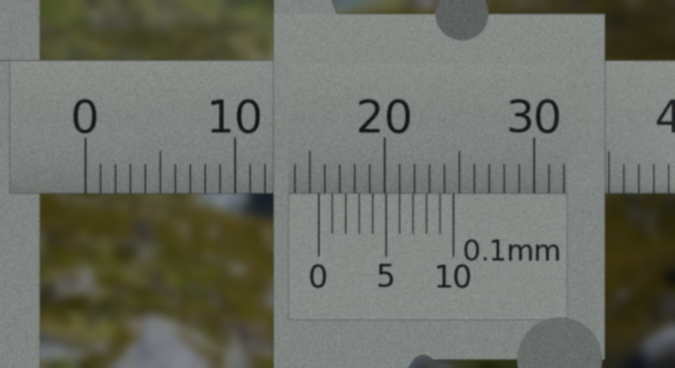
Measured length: 15.6 mm
